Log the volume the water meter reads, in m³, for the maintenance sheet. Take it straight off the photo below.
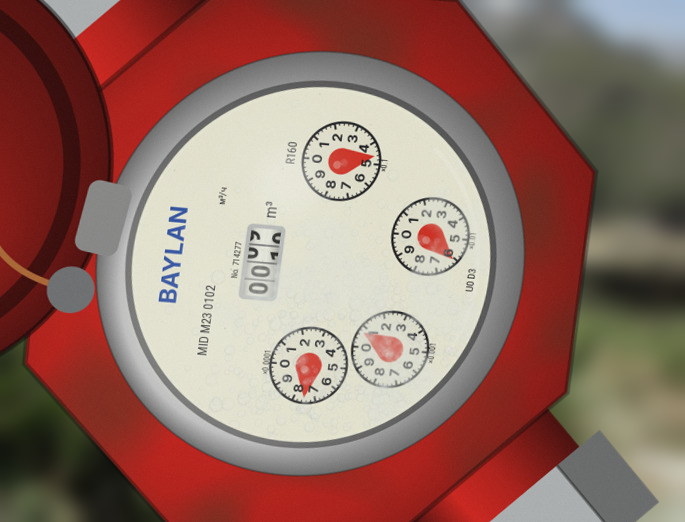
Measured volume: 9.4607 m³
